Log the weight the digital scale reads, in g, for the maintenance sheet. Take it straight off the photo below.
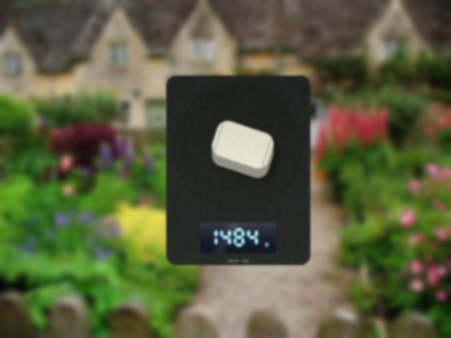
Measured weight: 1484 g
